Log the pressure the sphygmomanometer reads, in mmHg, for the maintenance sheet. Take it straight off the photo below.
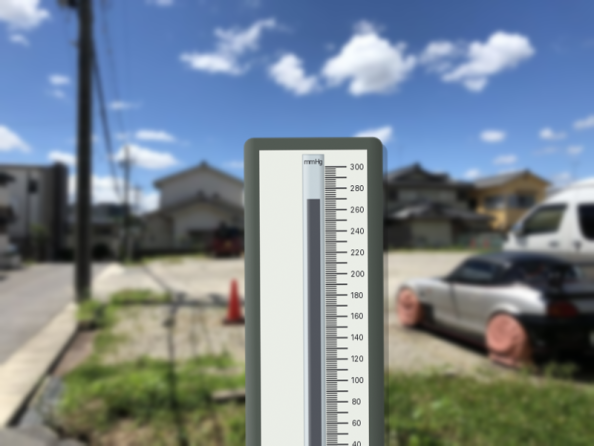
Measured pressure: 270 mmHg
